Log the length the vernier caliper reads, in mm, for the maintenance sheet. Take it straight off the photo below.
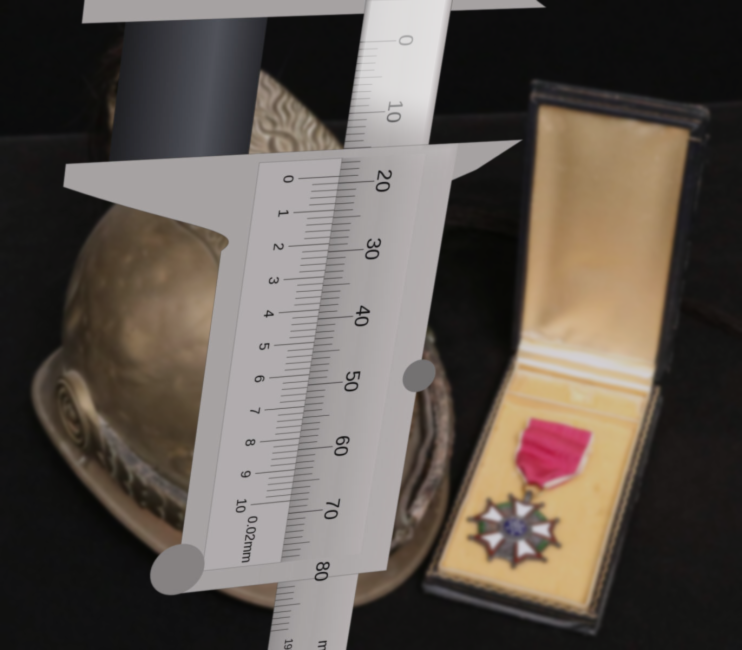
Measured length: 19.0 mm
